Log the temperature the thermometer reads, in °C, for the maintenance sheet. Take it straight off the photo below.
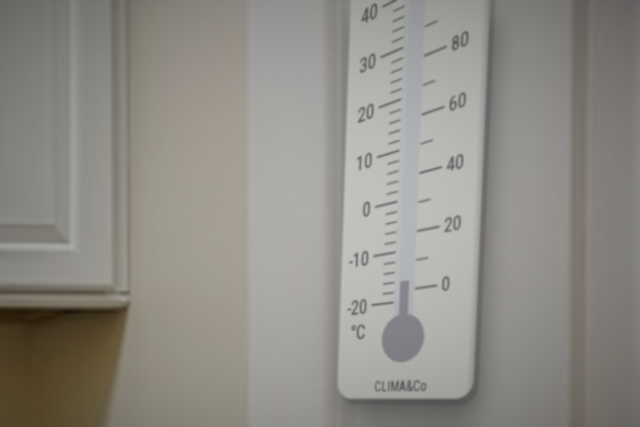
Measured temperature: -16 °C
